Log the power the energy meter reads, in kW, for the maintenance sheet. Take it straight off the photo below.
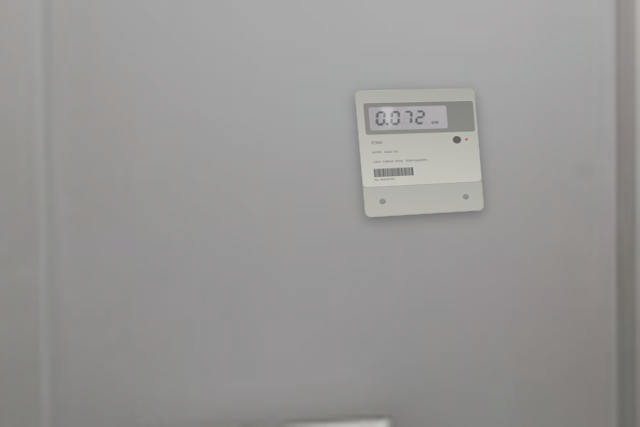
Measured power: 0.072 kW
